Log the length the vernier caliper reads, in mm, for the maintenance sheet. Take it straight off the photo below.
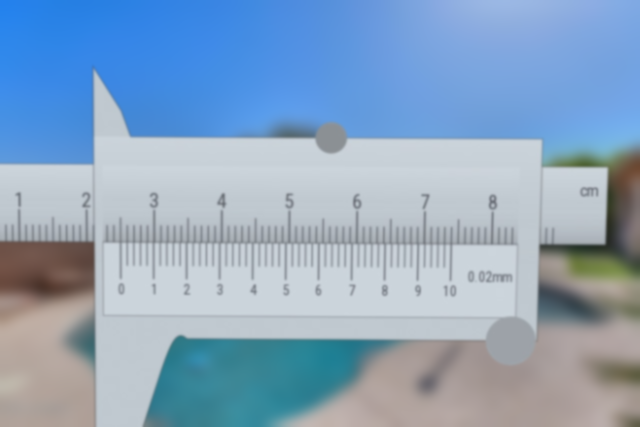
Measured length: 25.0 mm
